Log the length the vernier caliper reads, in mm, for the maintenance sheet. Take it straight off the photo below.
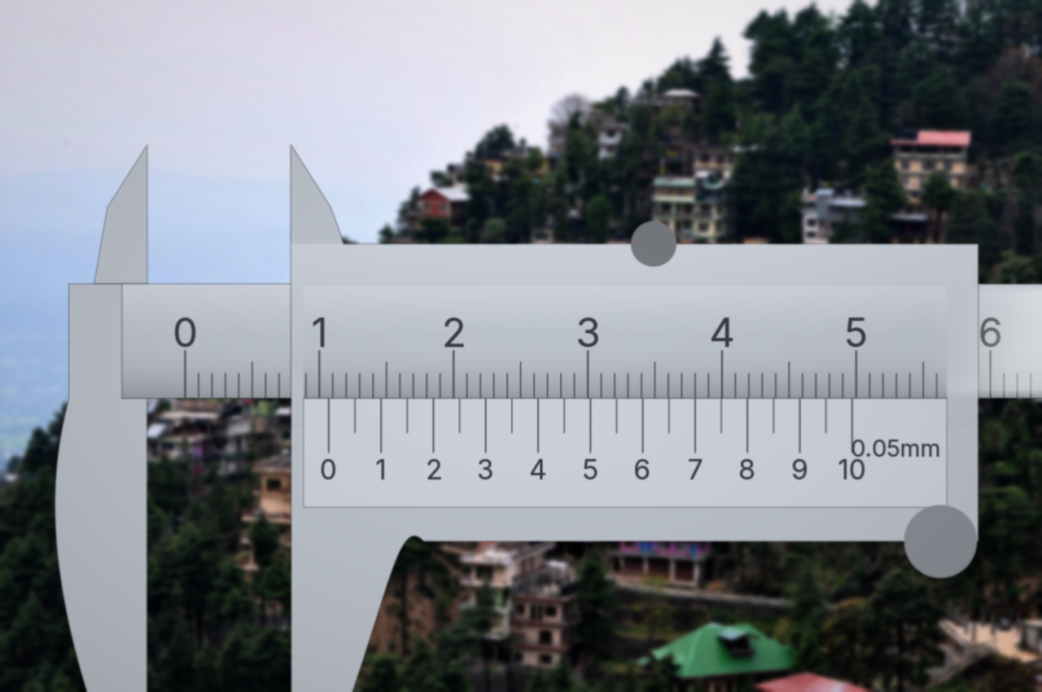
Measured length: 10.7 mm
